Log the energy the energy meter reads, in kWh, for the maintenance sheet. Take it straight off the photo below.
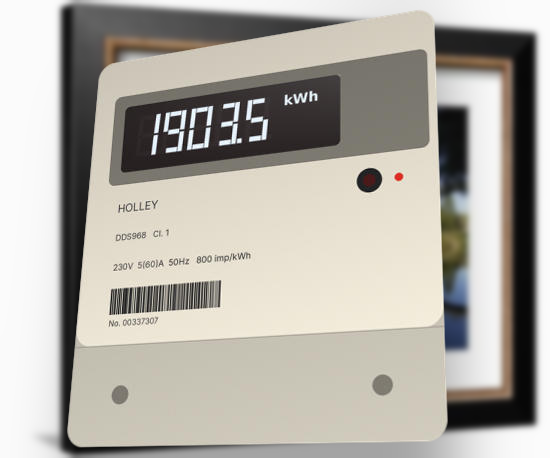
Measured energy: 1903.5 kWh
